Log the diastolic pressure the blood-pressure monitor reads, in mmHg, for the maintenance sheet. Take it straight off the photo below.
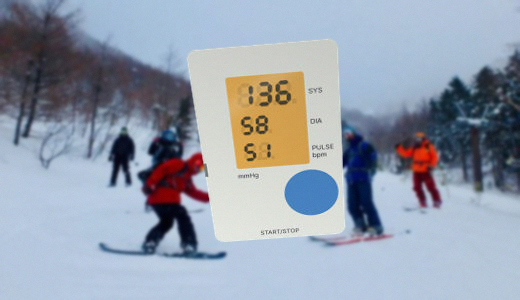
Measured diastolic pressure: 58 mmHg
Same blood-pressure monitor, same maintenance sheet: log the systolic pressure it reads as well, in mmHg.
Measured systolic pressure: 136 mmHg
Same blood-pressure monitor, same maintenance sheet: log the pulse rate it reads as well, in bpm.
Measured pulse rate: 51 bpm
